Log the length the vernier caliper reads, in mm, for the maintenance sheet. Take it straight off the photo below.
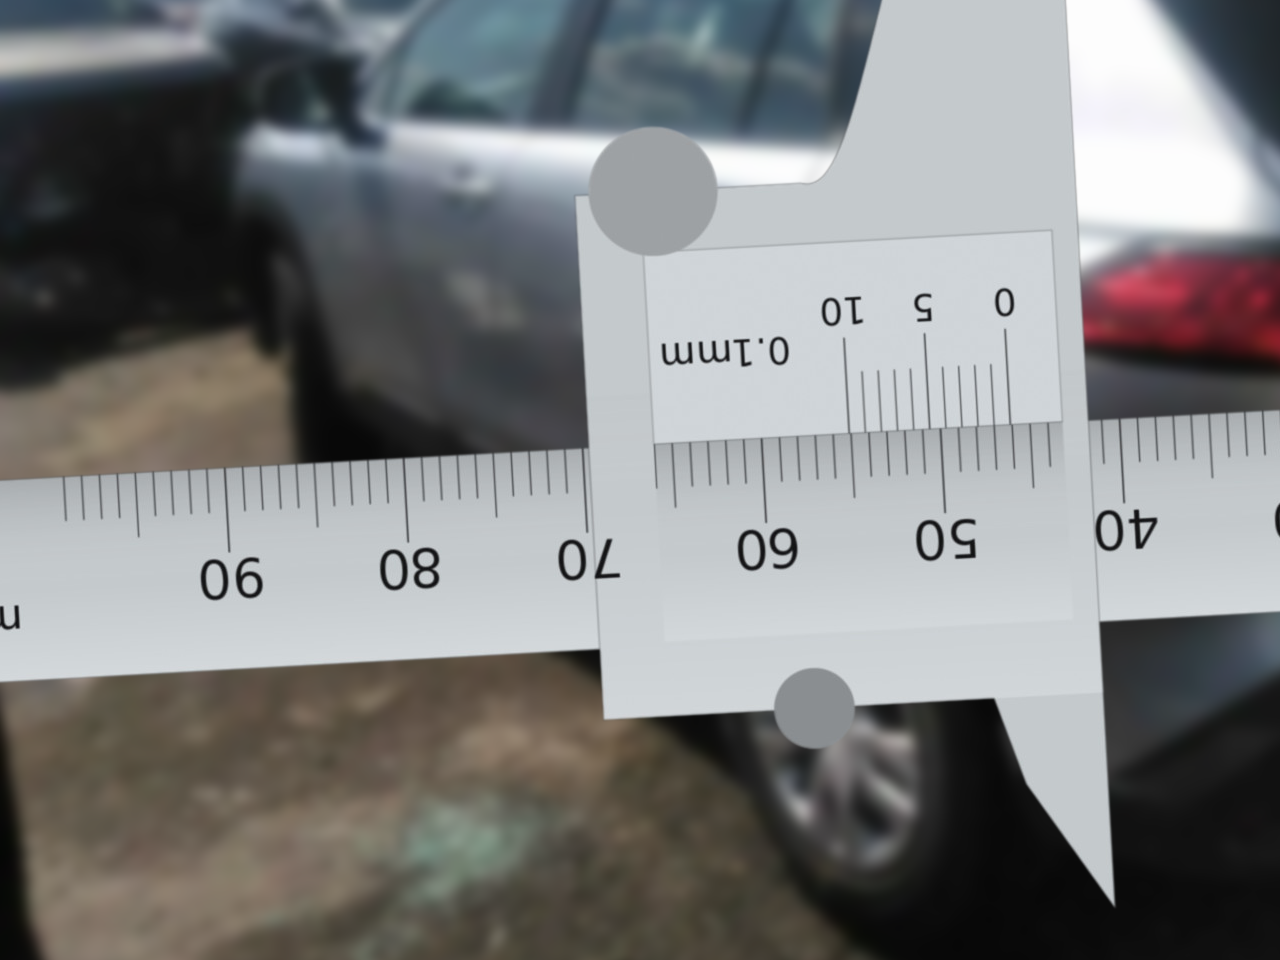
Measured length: 46.1 mm
